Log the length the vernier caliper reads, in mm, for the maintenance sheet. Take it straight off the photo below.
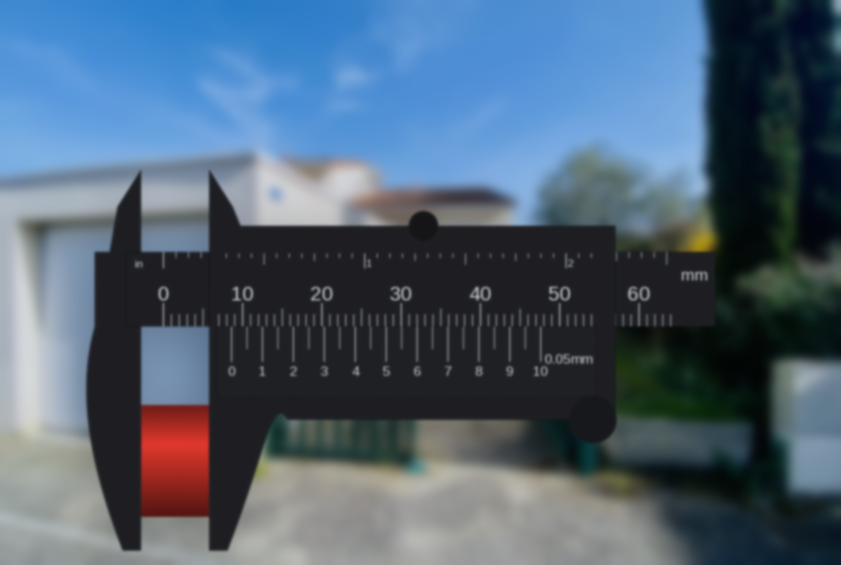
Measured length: 8.6 mm
